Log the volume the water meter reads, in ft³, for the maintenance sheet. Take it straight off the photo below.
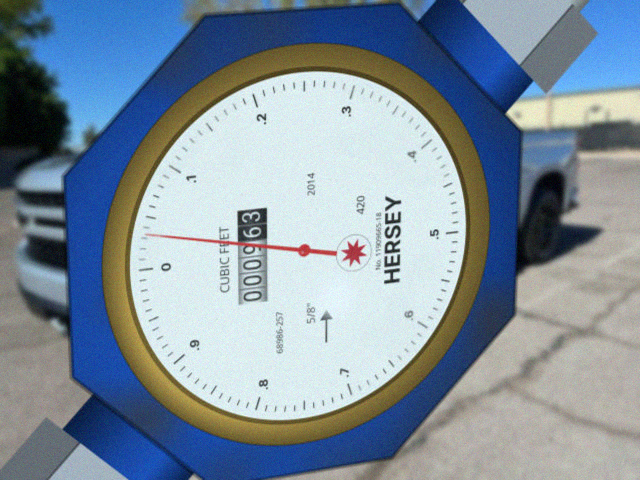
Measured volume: 963.03 ft³
